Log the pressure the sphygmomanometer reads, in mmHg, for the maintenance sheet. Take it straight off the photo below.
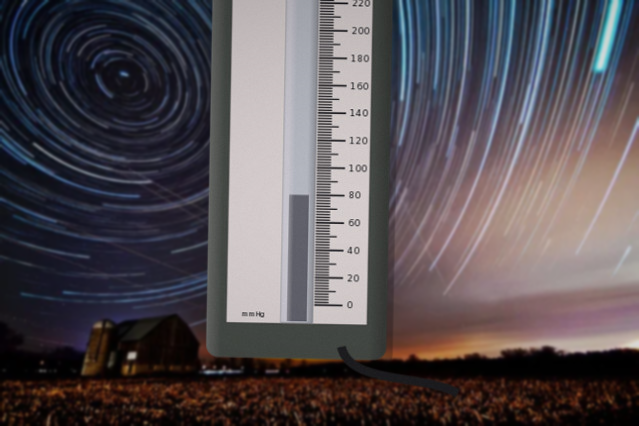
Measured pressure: 80 mmHg
